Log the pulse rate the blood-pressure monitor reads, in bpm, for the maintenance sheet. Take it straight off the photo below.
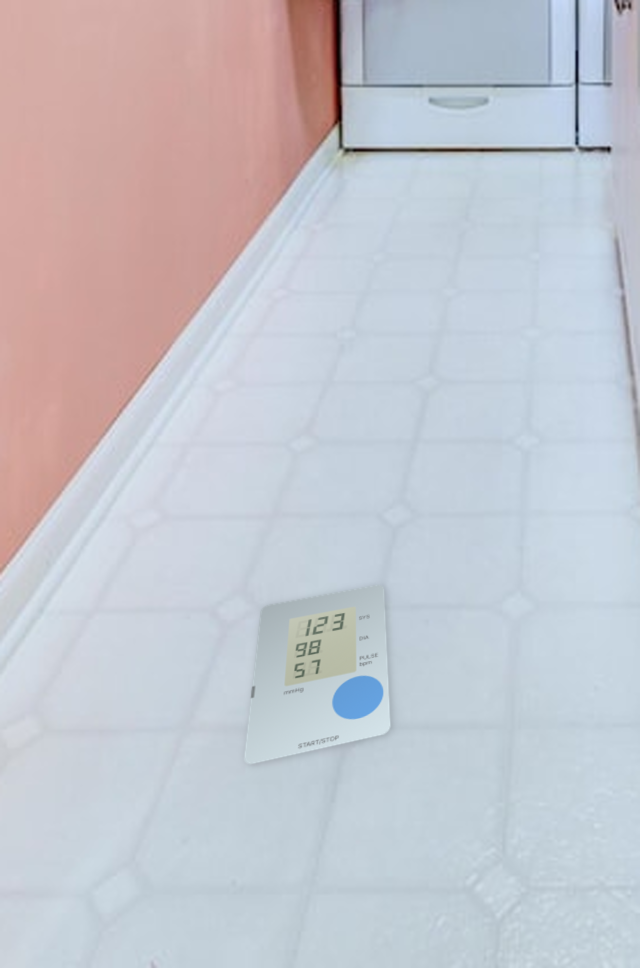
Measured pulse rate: 57 bpm
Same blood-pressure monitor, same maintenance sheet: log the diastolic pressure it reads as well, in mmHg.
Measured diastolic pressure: 98 mmHg
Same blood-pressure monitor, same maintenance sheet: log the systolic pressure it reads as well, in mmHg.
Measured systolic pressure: 123 mmHg
